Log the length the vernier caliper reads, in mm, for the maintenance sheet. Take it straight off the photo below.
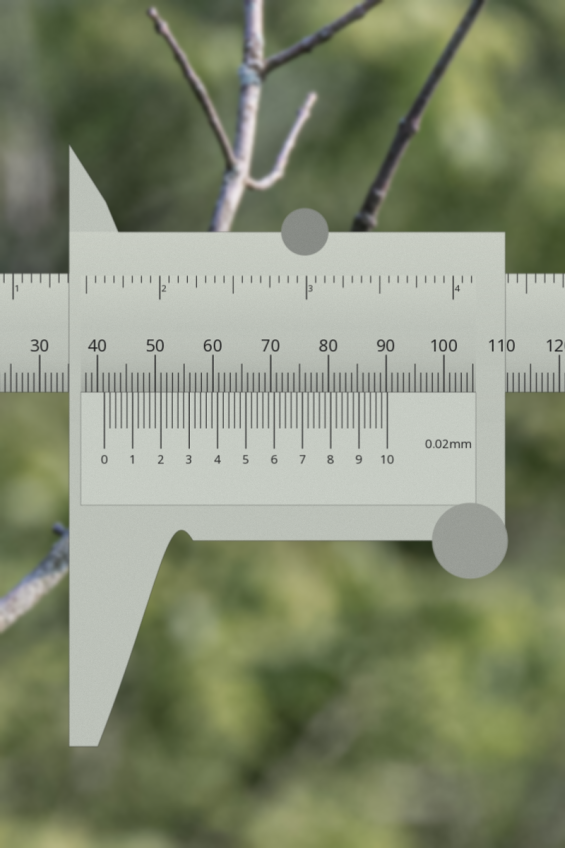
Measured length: 41.2 mm
